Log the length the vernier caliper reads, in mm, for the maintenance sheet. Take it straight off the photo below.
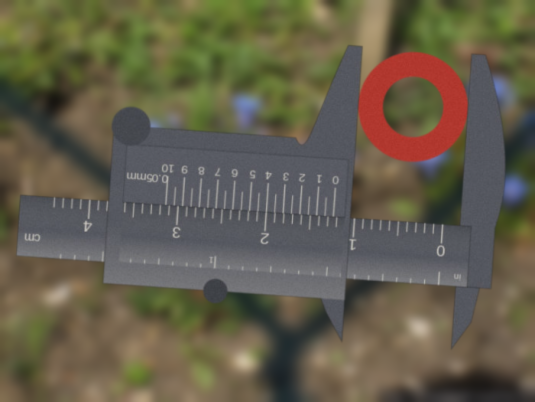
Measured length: 12.4 mm
